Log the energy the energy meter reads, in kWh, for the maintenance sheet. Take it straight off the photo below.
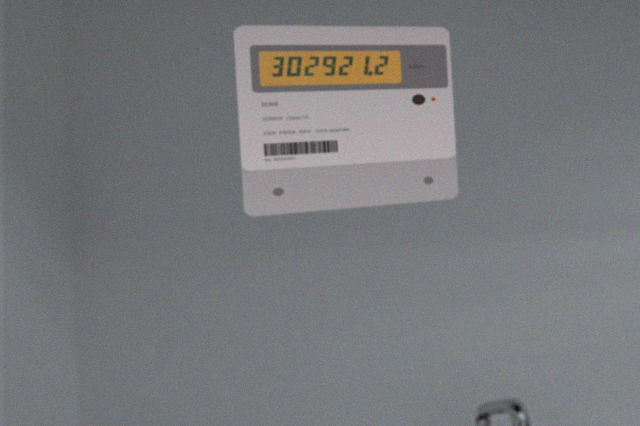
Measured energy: 302921.2 kWh
